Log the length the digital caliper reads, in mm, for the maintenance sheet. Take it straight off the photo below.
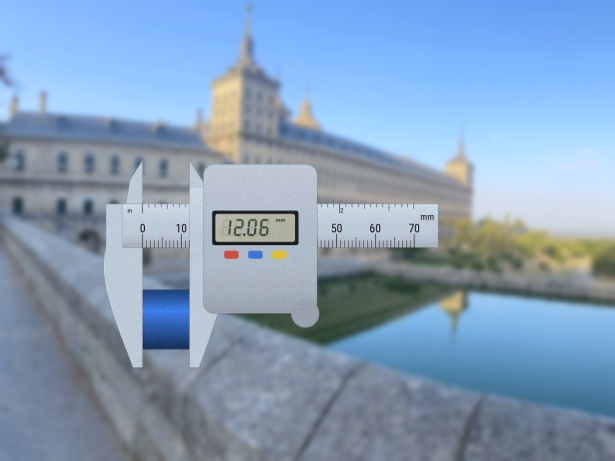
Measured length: 12.06 mm
